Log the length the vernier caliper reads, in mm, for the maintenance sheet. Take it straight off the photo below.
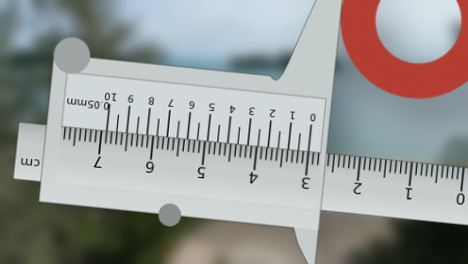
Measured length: 30.0 mm
